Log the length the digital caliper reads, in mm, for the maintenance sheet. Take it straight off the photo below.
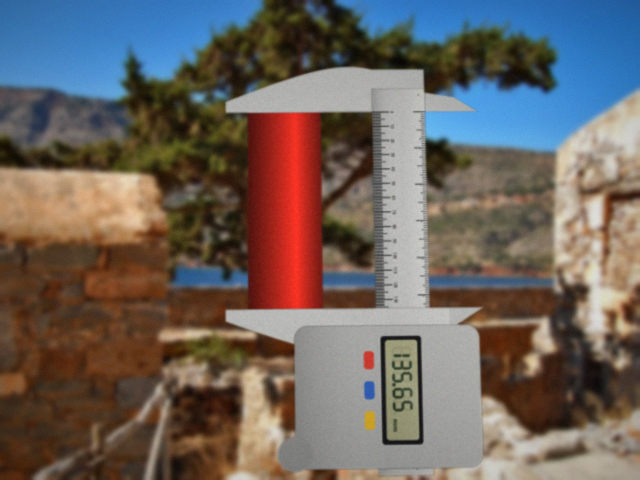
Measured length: 135.65 mm
